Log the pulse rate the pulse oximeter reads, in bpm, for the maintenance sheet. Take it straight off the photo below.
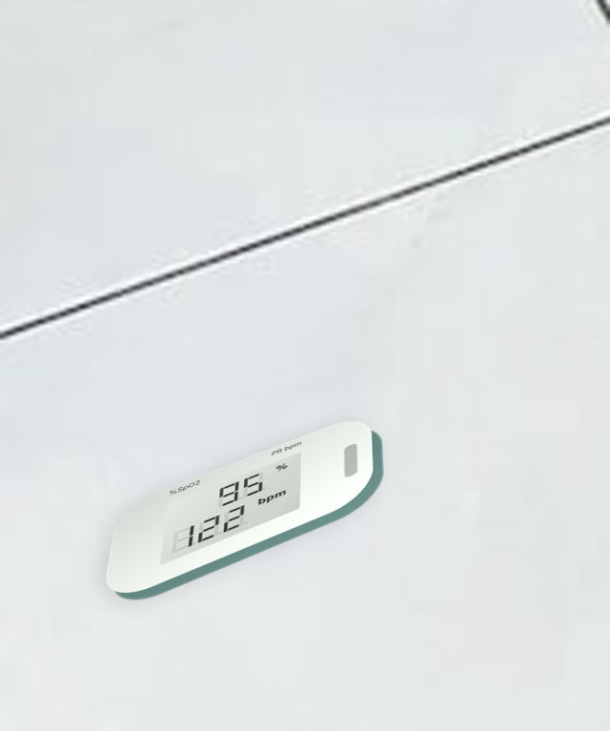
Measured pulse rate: 122 bpm
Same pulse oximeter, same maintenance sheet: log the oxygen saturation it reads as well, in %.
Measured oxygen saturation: 95 %
